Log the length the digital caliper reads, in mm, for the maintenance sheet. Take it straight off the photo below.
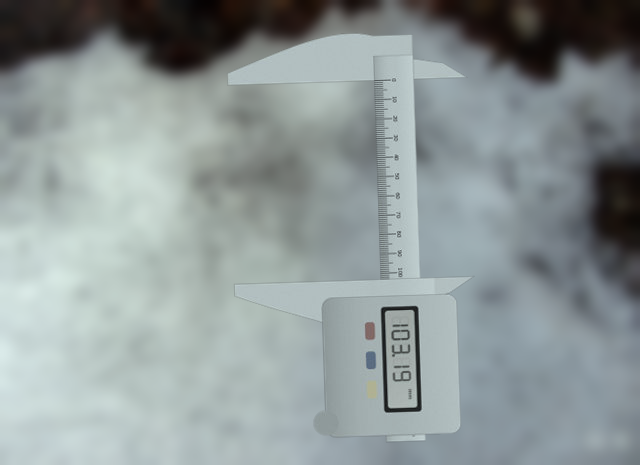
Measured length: 103.19 mm
